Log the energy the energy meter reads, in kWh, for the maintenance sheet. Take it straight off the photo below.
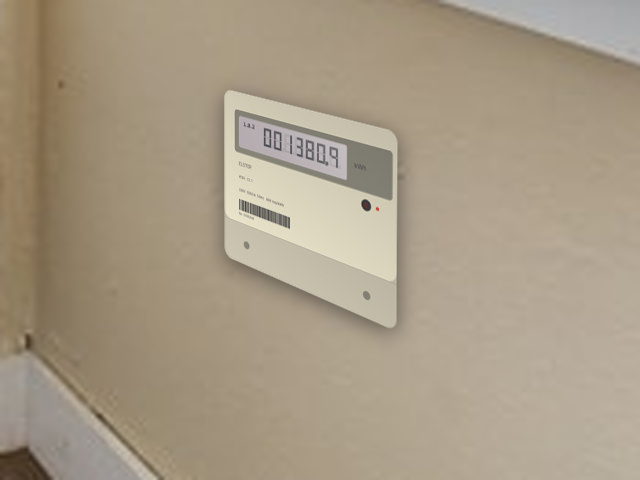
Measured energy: 1380.9 kWh
